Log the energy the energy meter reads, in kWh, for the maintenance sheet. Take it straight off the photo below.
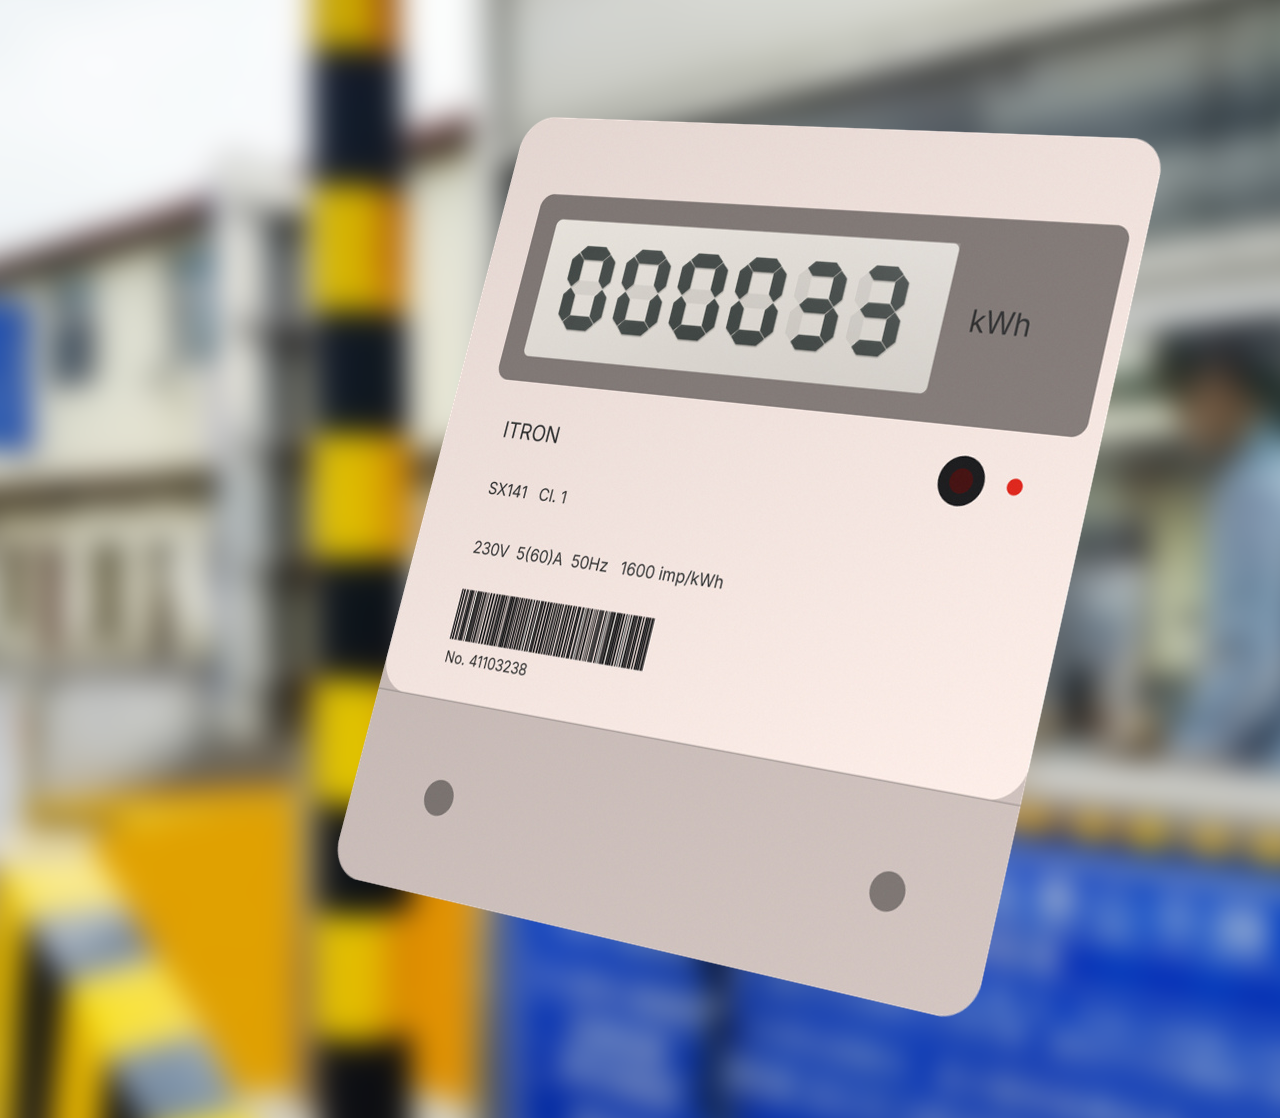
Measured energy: 33 kWh
